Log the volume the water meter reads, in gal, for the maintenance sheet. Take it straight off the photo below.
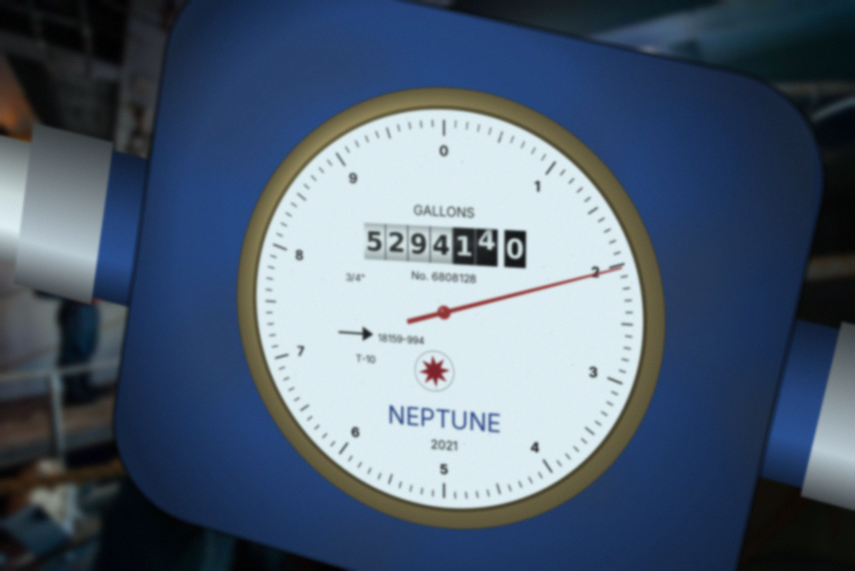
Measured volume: 5294142.0 gal
